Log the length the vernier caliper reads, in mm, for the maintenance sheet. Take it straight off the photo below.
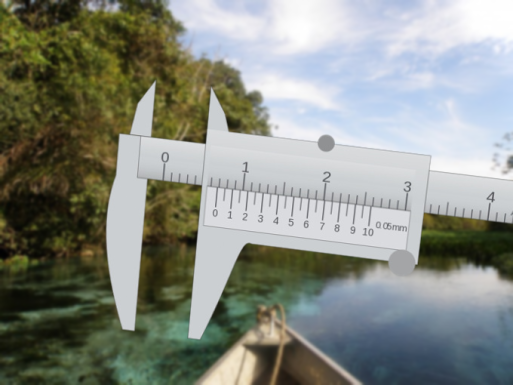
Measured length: 6.8 mm
